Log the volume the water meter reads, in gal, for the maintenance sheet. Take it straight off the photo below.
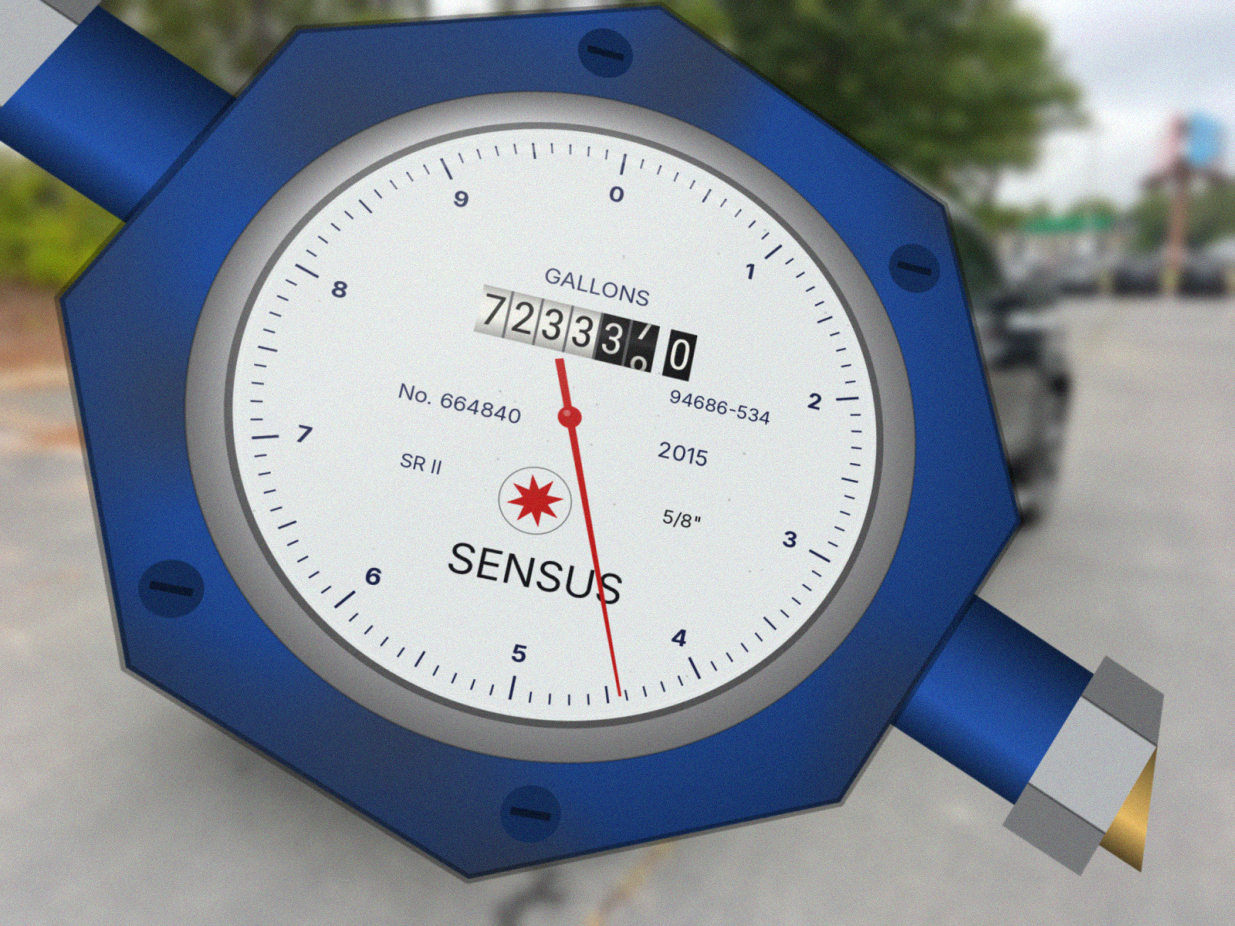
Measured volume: 7233374.4 gal
